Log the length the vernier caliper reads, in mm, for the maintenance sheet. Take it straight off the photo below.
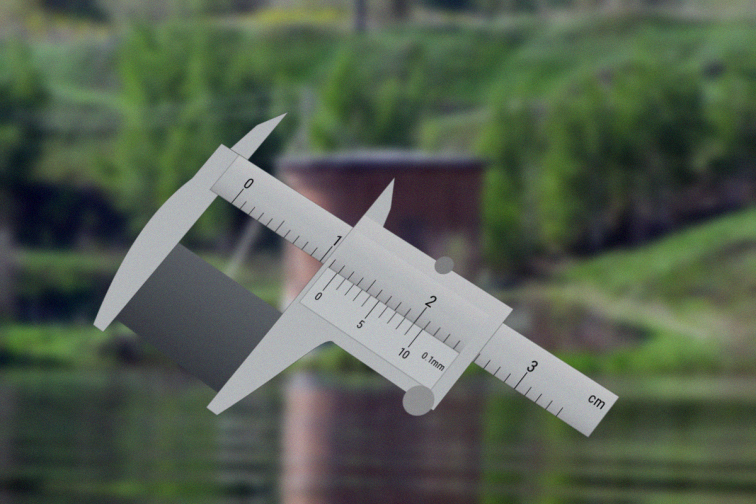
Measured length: 11.9 mm
